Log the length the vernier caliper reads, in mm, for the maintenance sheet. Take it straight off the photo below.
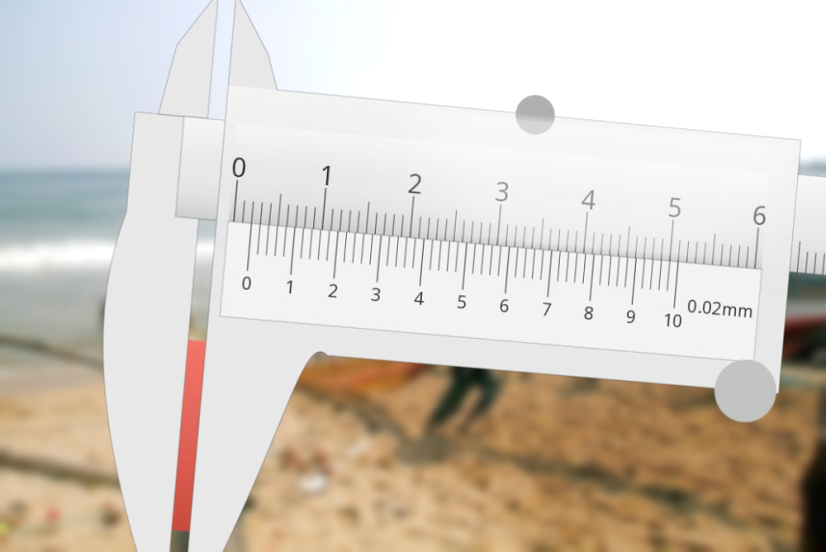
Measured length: 2.0 mm
